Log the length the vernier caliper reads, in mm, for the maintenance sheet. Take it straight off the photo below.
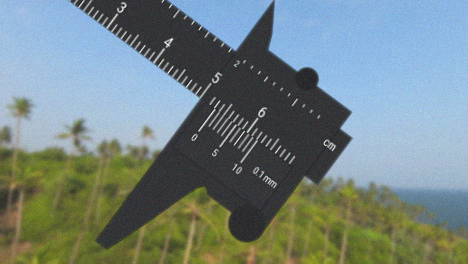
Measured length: 53.2 mm
